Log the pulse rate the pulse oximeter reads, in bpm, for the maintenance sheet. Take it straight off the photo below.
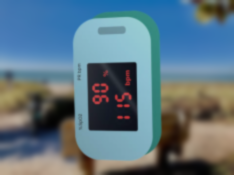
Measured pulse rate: 115 bpm
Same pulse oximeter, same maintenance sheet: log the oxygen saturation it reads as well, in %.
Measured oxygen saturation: 90 %
